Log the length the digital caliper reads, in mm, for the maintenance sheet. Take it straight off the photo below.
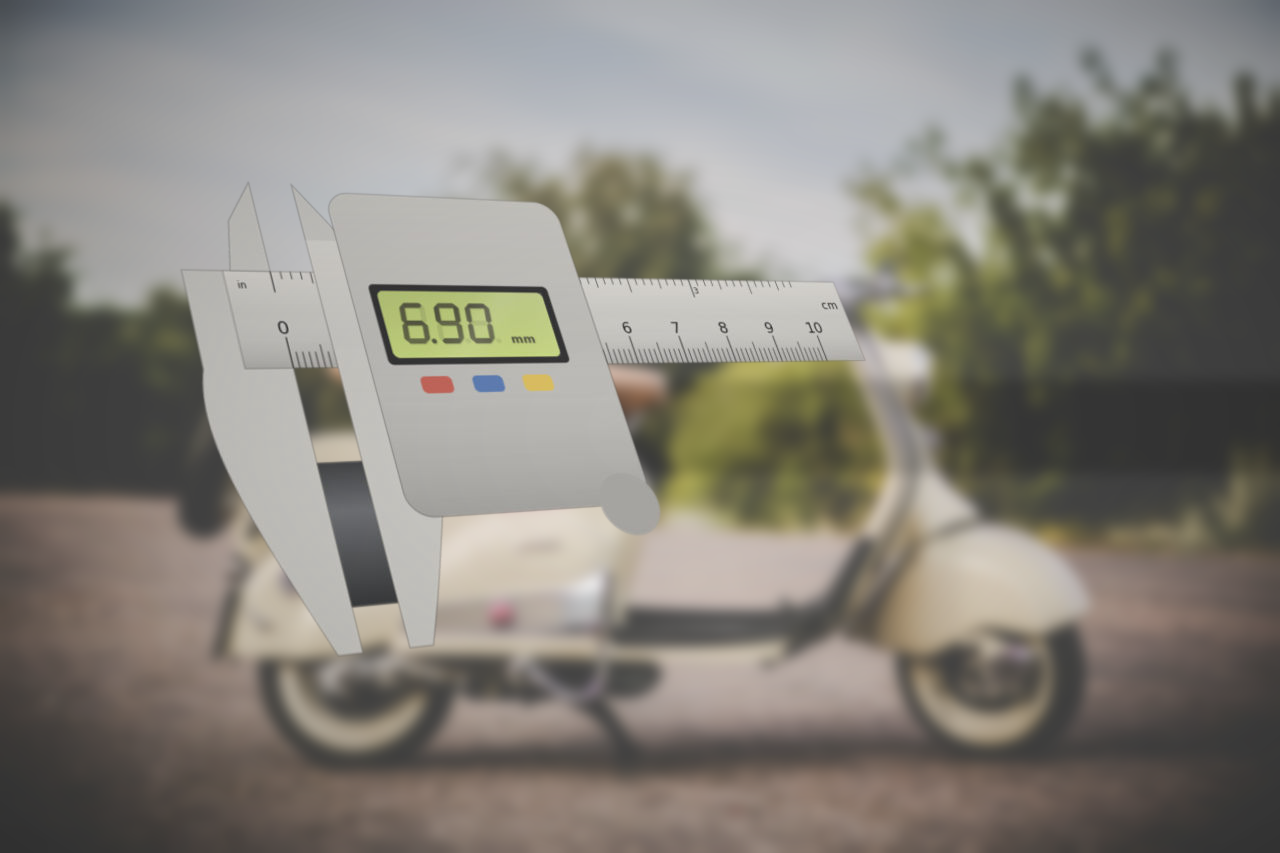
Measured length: 6.90 mm
